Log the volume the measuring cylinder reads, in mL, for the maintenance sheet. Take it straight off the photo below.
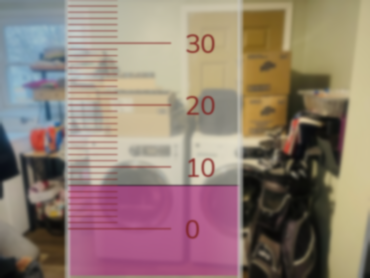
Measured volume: 7 mL
